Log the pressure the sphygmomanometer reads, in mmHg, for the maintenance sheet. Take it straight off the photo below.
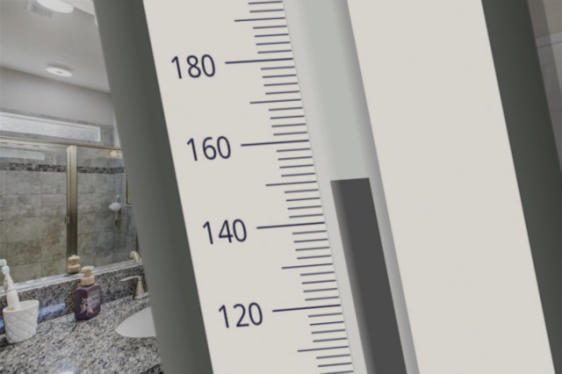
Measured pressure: 150 mmHg
